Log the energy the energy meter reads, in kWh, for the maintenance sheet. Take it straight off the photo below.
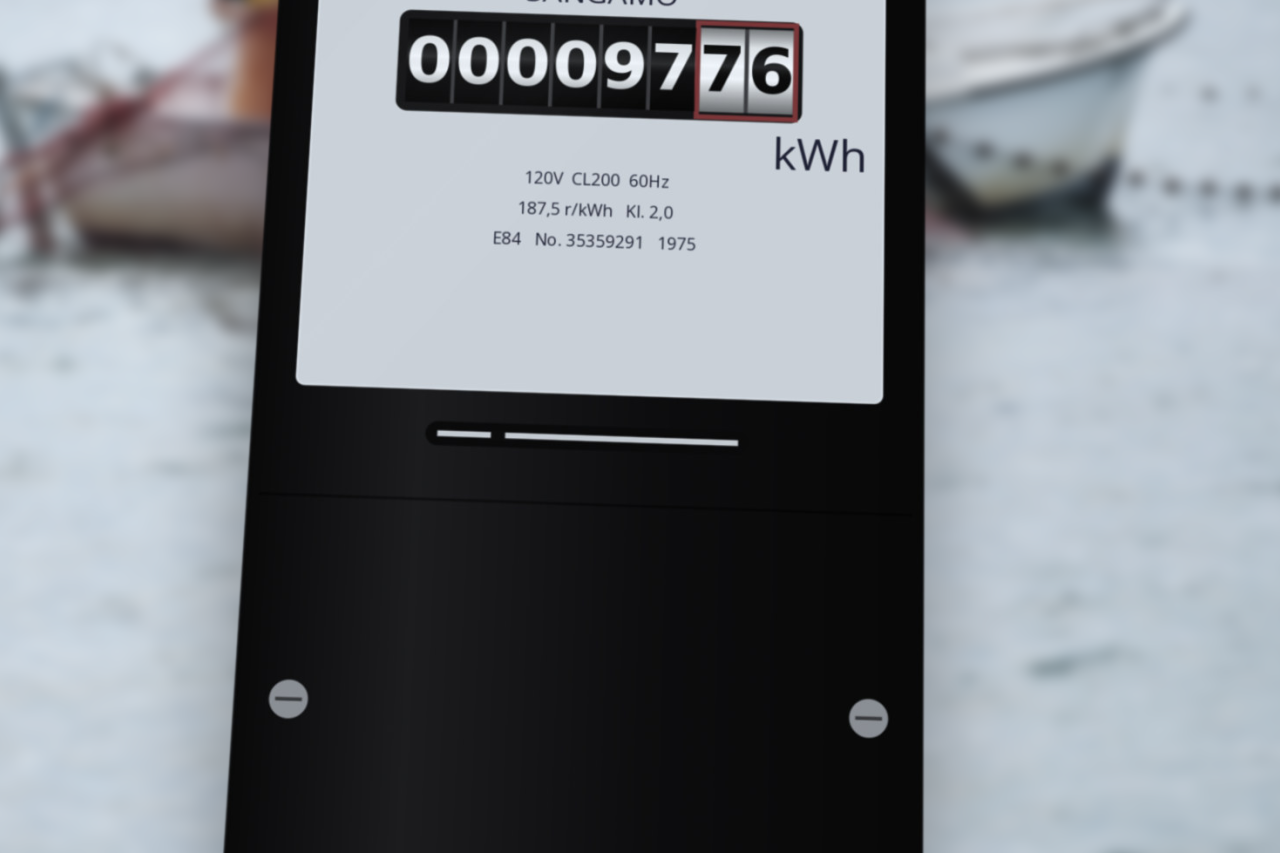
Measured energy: 97.76 kWh
